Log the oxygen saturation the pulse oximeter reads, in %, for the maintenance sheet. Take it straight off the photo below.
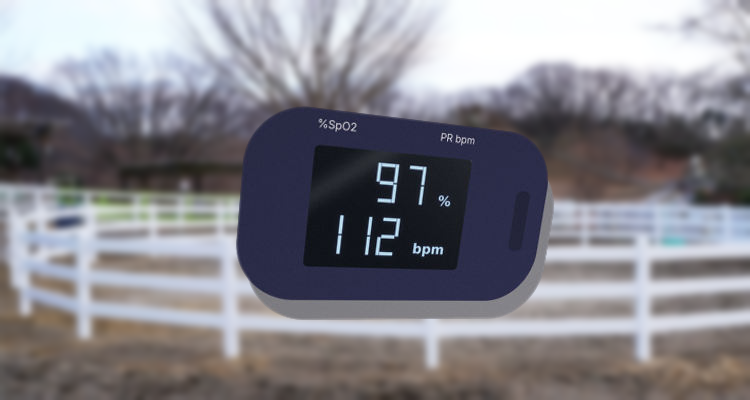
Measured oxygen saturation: 97 %
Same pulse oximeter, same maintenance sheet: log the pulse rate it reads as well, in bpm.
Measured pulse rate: 112 bpm
